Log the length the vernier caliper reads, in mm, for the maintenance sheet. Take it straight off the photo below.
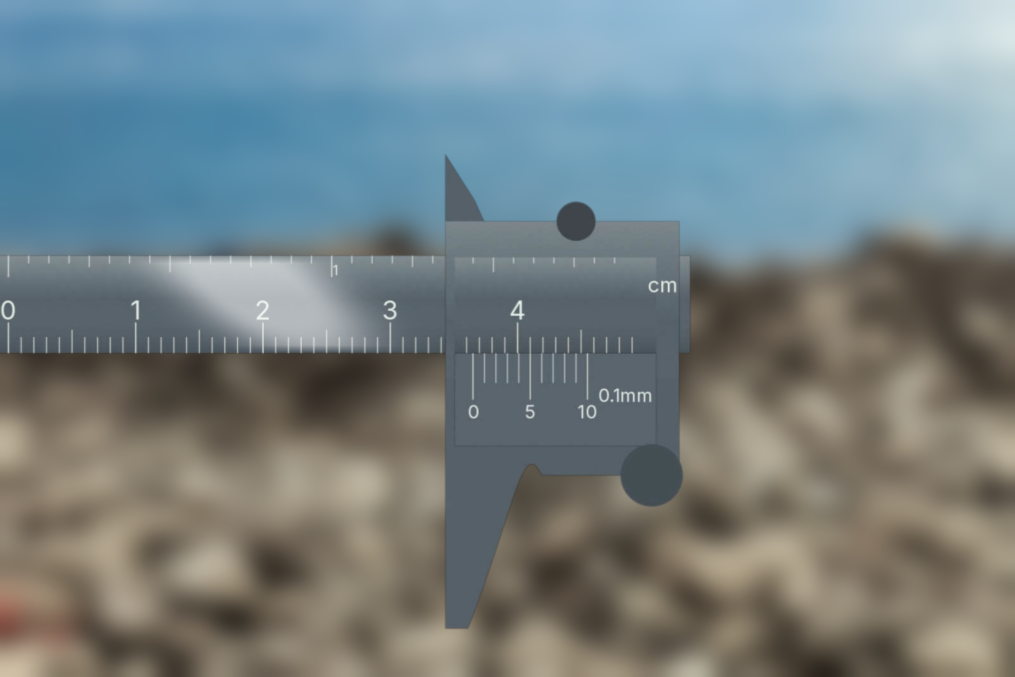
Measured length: 36.5 mm
